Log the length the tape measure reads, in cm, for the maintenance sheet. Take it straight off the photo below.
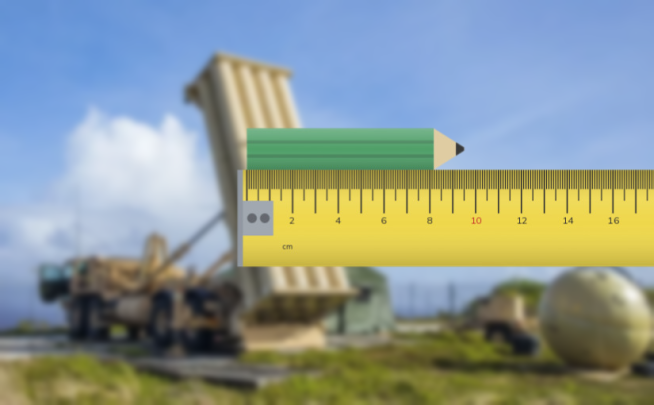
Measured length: 9.5 cm
